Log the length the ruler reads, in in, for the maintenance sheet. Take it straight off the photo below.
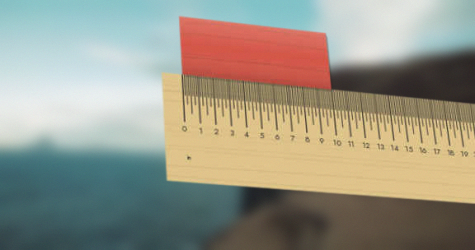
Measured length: 10 in
